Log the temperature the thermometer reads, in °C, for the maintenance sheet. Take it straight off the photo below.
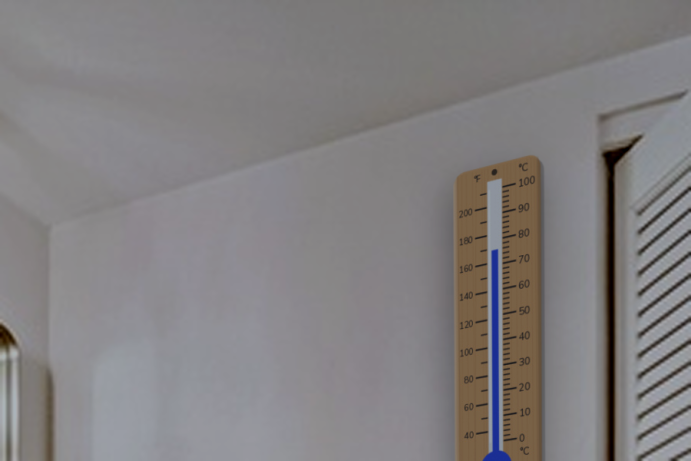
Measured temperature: 76 °C
